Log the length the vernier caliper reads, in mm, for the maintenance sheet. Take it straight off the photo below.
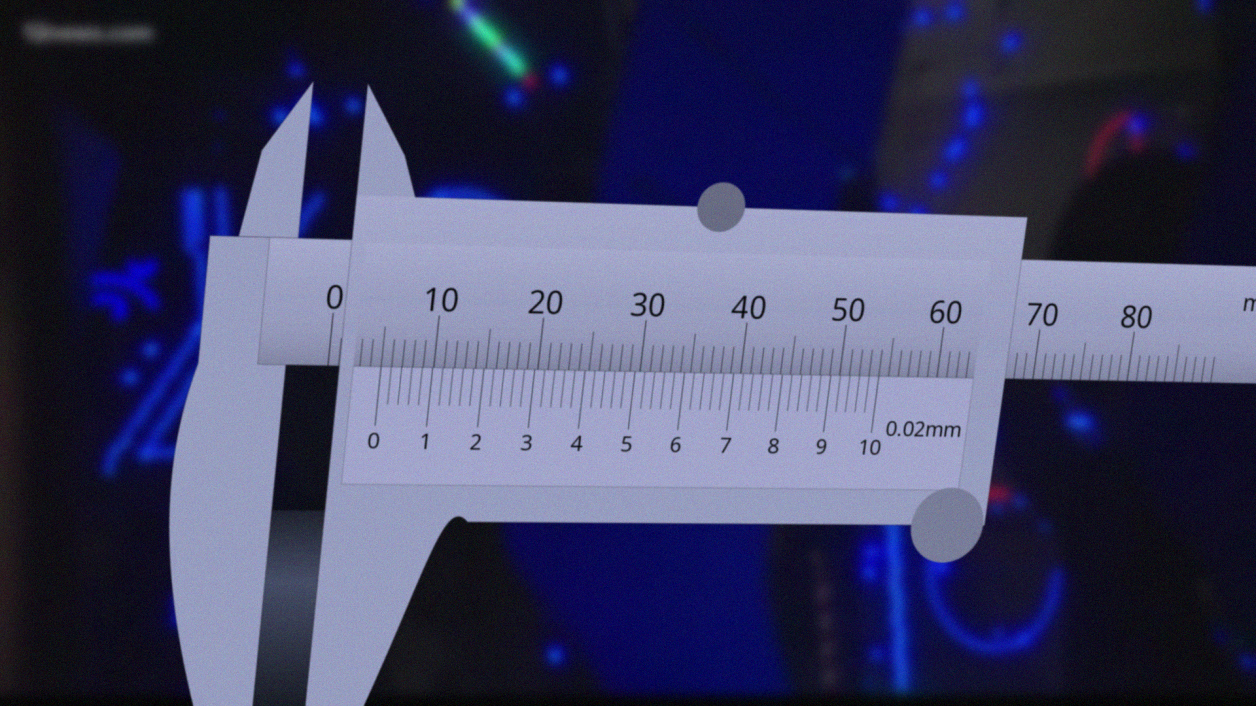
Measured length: 5.0 mm
